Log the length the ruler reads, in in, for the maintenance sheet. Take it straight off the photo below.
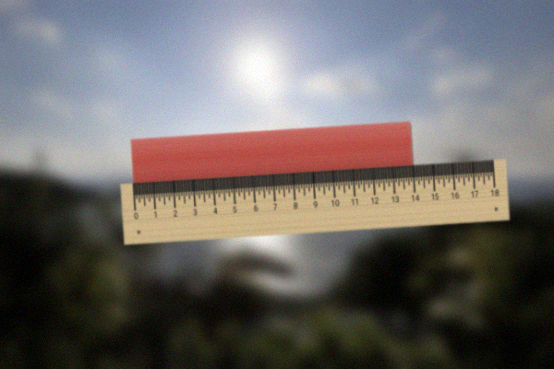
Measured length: 14 in
